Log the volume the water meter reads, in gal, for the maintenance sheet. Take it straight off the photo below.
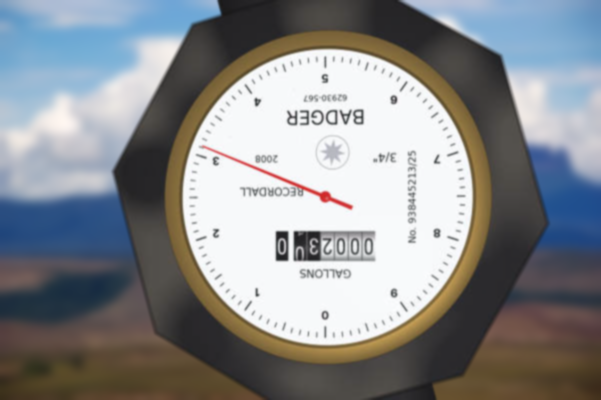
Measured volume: 2303.1 gal
